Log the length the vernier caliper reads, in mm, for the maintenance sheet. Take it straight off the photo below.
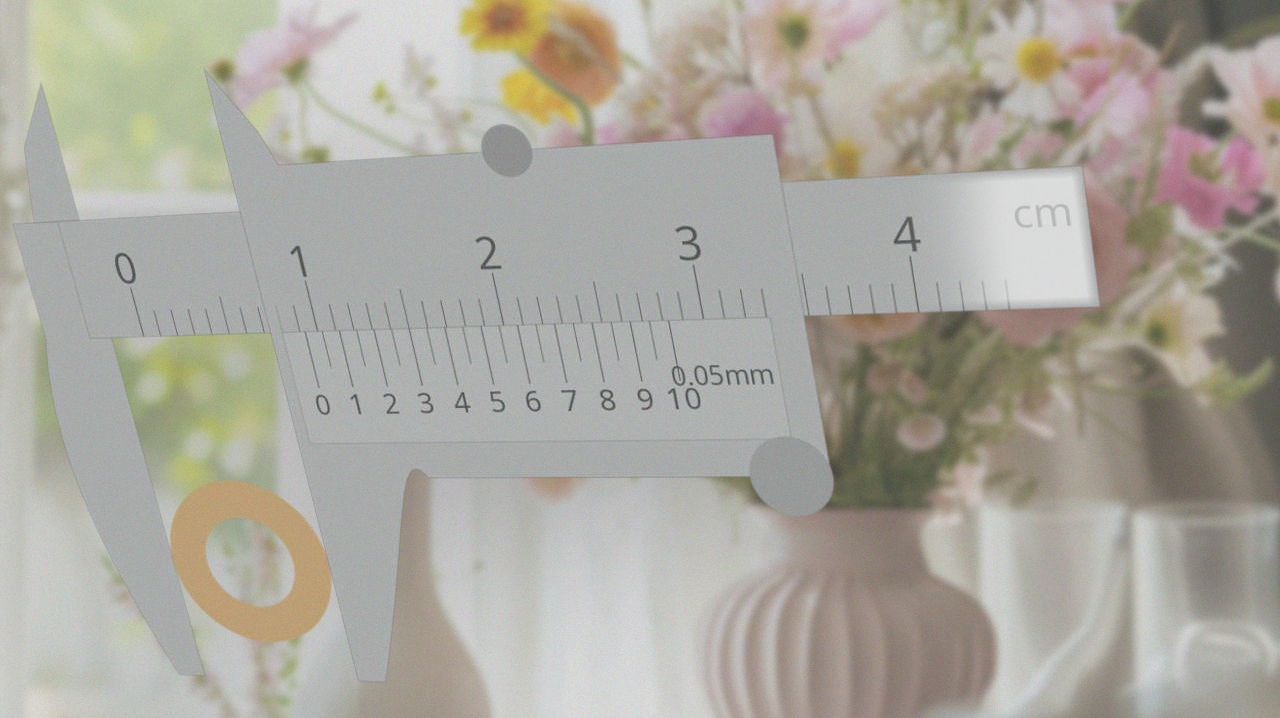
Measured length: 9.3 mm
